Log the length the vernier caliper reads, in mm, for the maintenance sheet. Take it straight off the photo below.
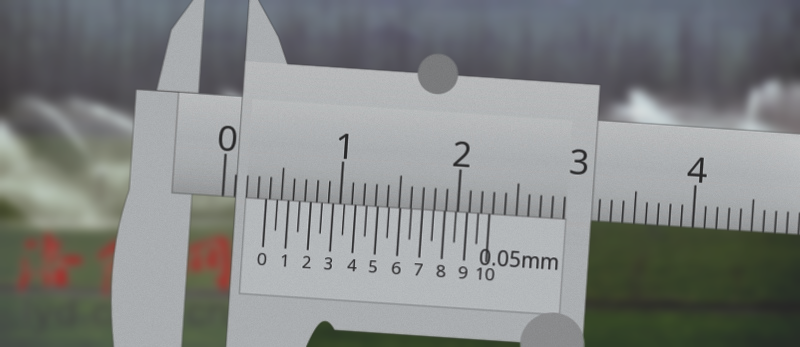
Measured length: 3.7 mm
